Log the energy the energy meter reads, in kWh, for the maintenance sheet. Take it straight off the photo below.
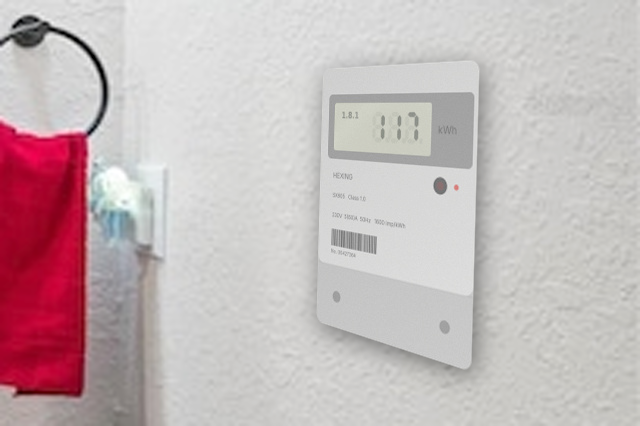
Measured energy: 117 kWh
